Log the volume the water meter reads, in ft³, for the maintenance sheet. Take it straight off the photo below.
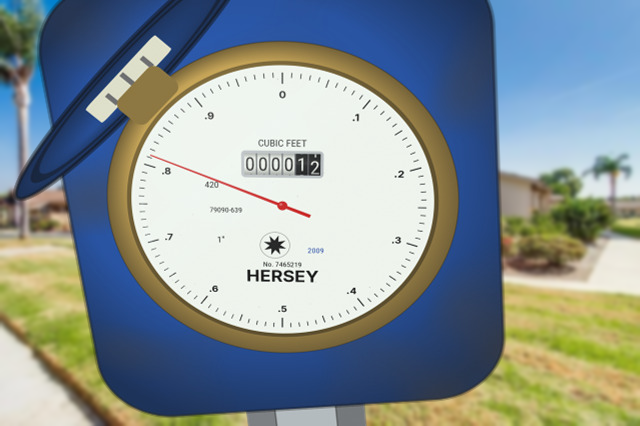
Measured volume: 11.81 ft³
